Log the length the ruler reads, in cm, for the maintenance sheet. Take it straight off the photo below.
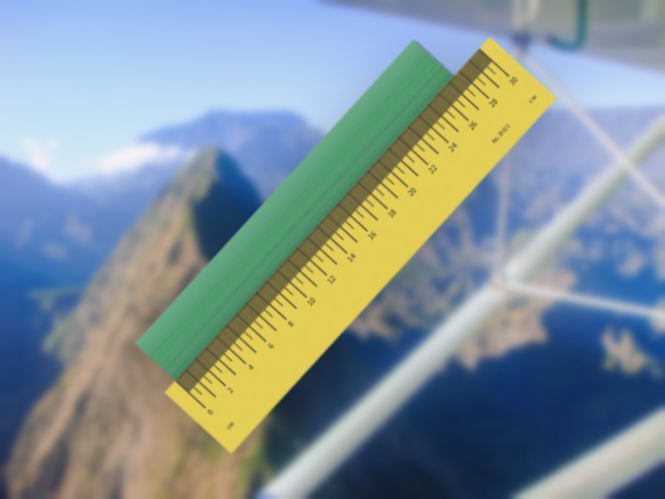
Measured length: 27.5 cm
